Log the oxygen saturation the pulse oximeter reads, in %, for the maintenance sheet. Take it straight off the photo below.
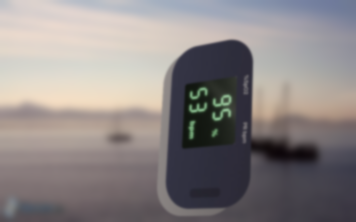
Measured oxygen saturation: 95 %
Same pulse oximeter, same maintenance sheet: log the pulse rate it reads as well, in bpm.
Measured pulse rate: 53 bpm
